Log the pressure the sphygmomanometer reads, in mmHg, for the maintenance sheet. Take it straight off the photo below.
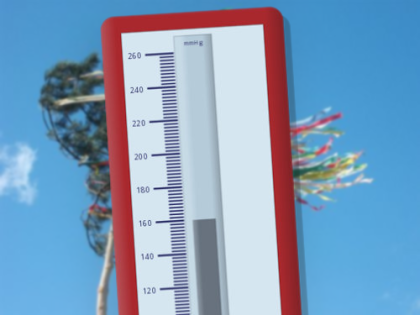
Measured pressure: 160 mmHg
